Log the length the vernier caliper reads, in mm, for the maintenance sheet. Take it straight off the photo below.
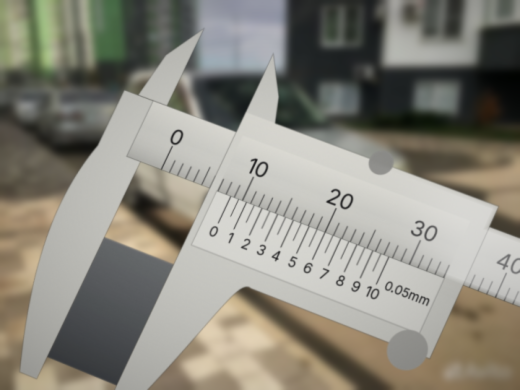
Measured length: 8.6 mm
